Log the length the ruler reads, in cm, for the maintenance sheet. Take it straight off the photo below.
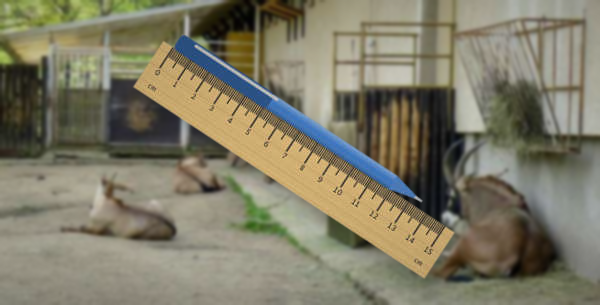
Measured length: 13.5 cm
